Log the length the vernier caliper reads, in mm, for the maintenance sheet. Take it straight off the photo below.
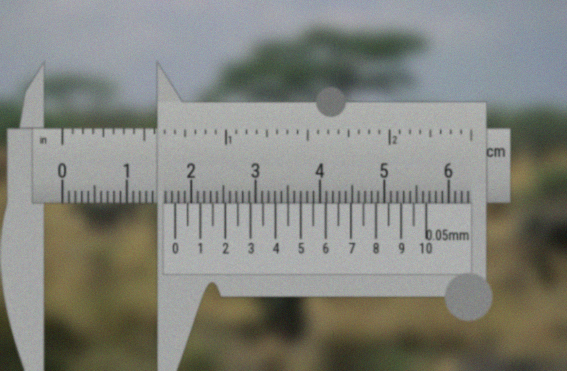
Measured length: 17.5 mm
